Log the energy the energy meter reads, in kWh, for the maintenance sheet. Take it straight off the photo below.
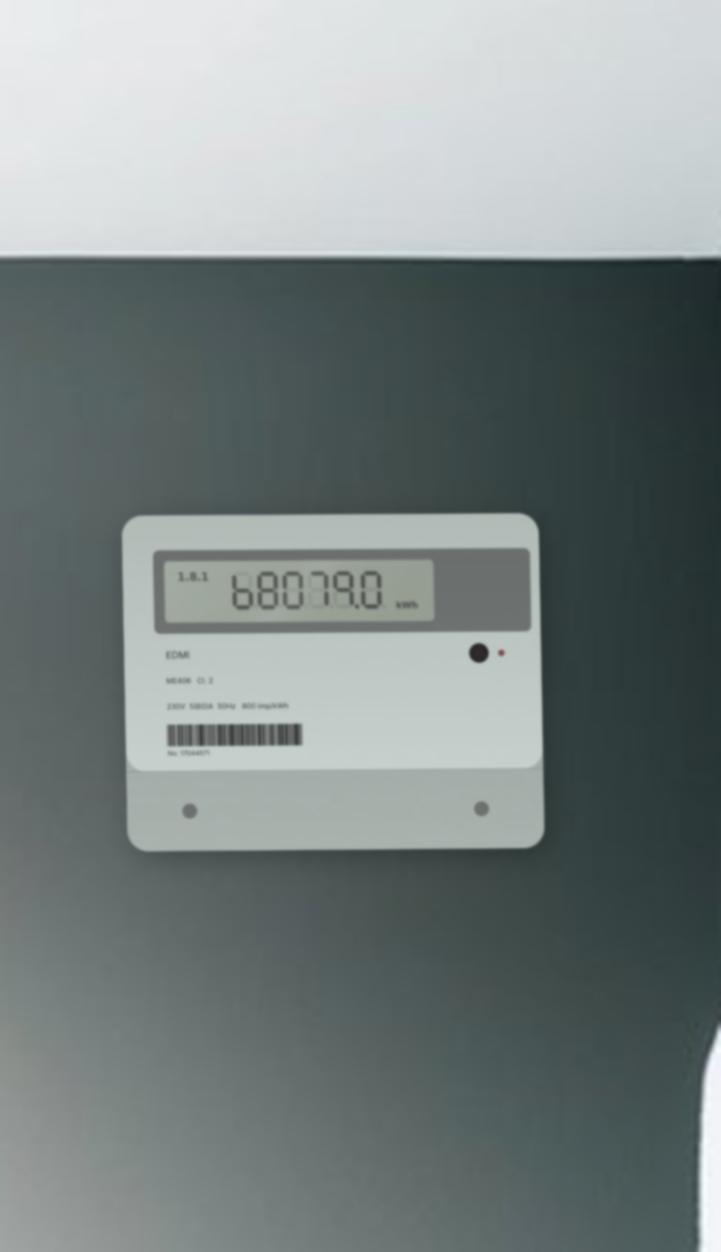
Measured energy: 68079.0 kWh
